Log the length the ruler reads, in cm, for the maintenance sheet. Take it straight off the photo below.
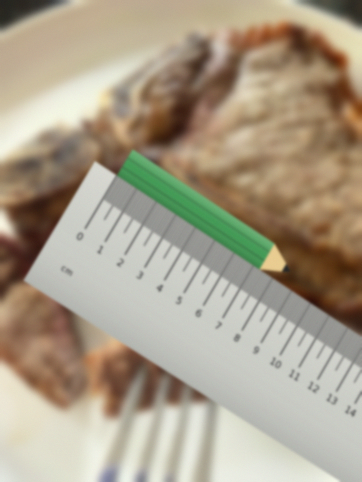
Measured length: 8.5 cm
